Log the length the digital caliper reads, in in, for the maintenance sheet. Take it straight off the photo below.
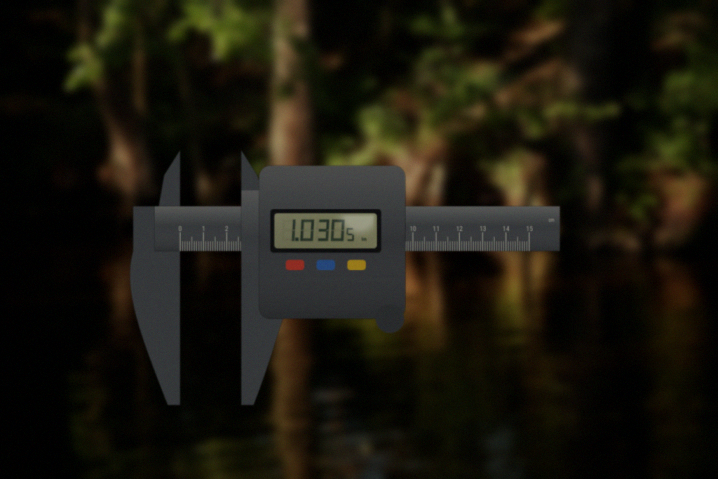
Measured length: 1.0305 in
